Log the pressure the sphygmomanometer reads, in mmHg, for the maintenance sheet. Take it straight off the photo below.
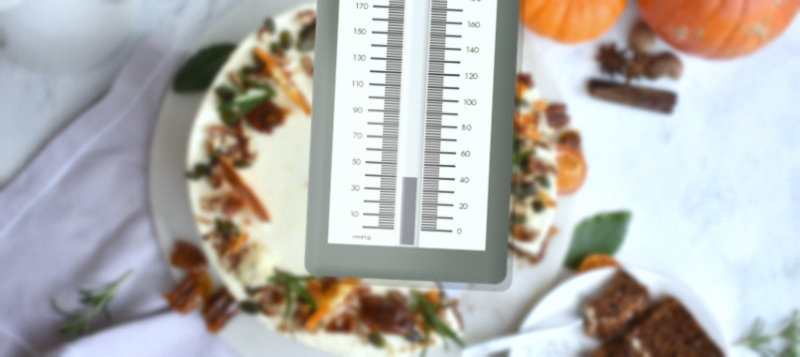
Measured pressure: 40 mmHg
